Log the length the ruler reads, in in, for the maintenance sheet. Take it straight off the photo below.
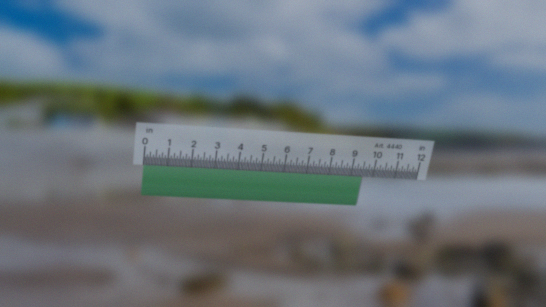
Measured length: 9.5 in
